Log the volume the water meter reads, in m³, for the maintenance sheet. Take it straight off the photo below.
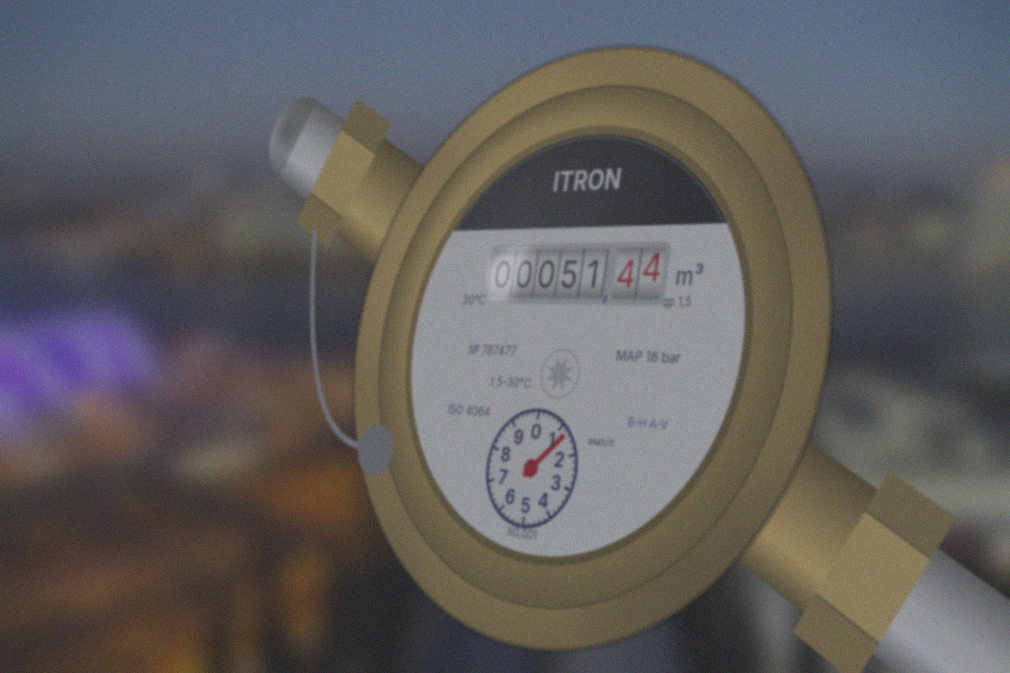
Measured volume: 51.441 m³
